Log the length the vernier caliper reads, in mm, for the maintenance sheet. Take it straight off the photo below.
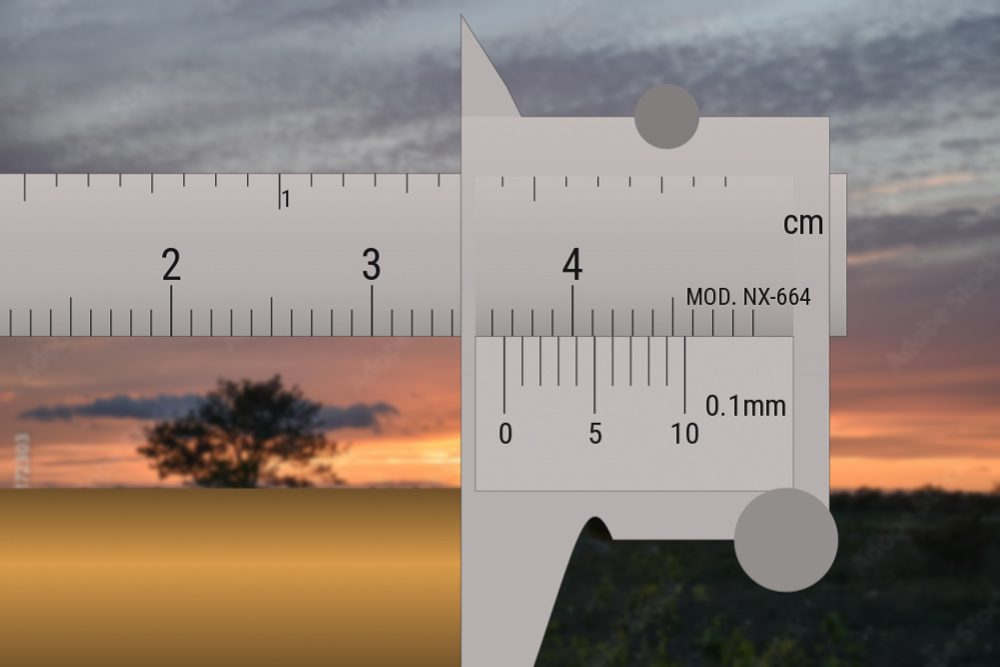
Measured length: 36.6 mm
